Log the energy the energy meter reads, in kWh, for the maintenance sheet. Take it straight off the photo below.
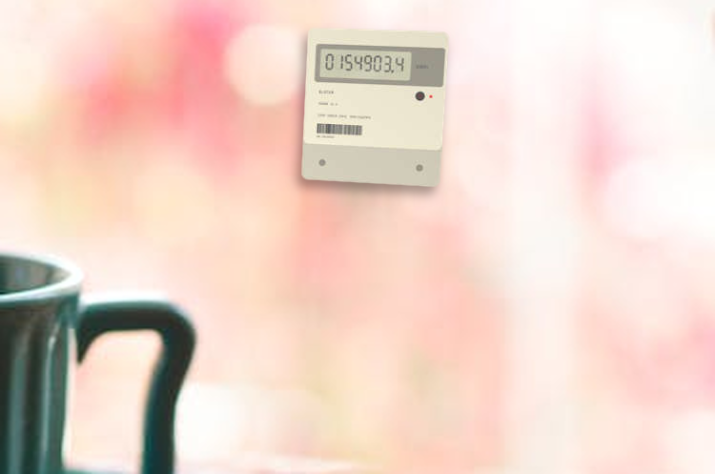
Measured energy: 154903.4 kWh
